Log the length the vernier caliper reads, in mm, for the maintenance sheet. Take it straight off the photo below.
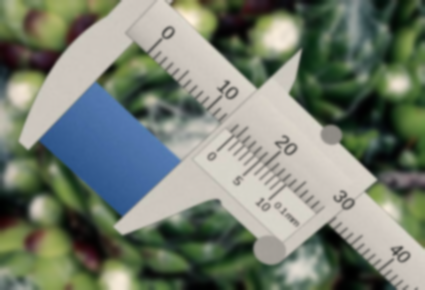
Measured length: 14.6 mm
